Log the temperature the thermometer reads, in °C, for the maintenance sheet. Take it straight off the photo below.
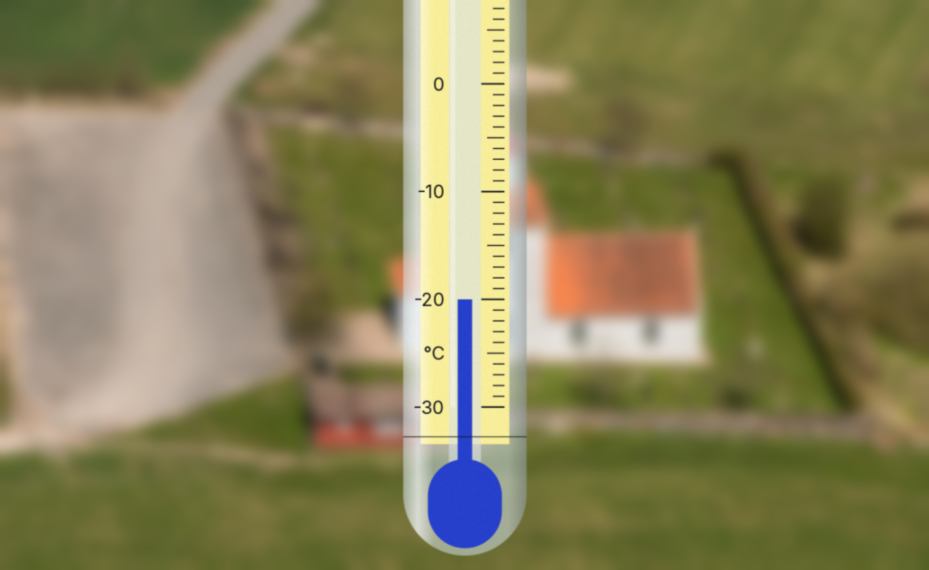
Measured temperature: -20 °C
